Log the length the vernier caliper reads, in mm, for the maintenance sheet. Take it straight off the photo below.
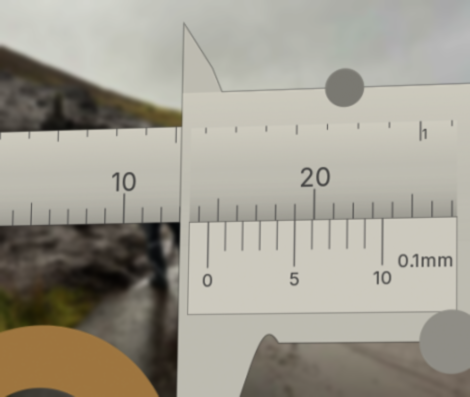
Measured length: 14.5 mm
